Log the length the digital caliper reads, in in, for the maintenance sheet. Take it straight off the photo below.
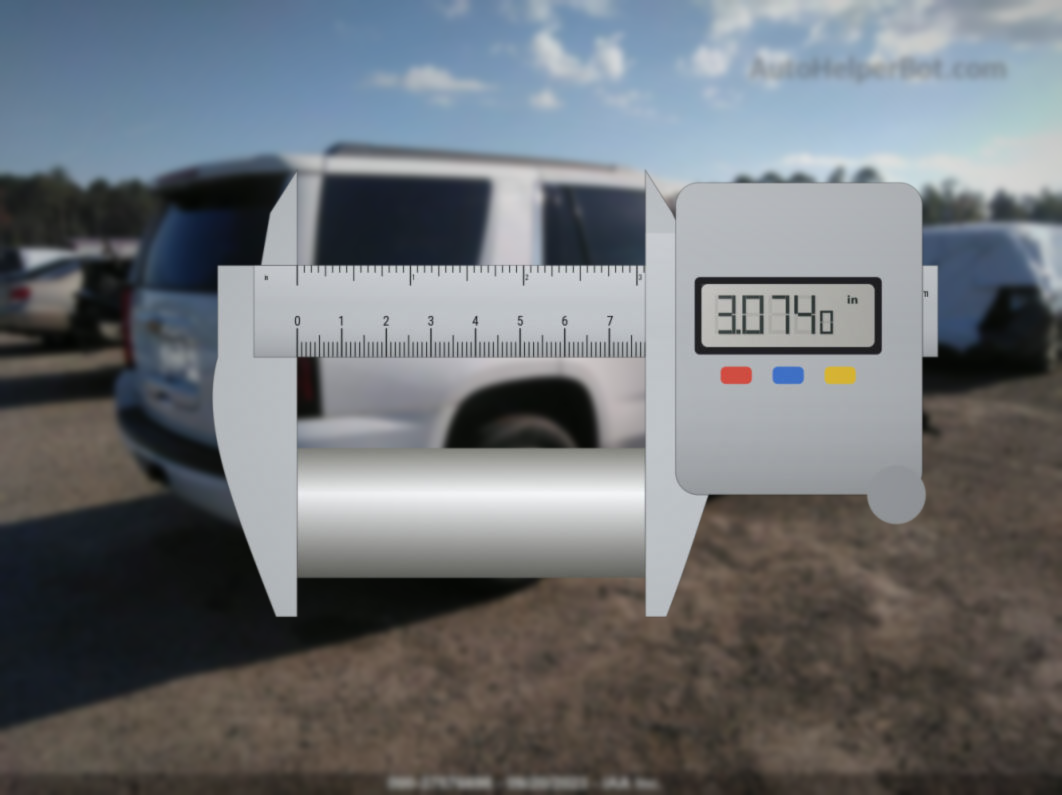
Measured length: 3.0740 in
